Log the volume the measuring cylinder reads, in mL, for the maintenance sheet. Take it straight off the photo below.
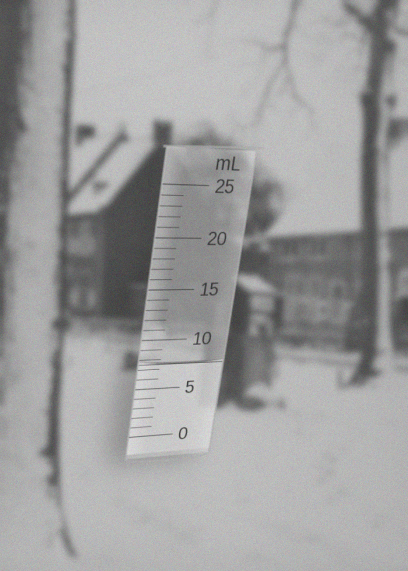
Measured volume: 7.5 mL
